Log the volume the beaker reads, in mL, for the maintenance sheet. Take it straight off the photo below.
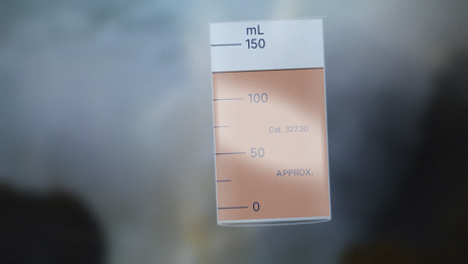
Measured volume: 125 mL
